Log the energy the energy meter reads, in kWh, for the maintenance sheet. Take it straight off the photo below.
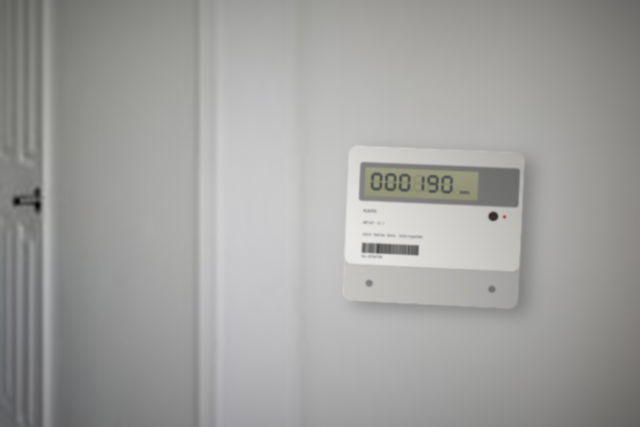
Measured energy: 190 kWh
